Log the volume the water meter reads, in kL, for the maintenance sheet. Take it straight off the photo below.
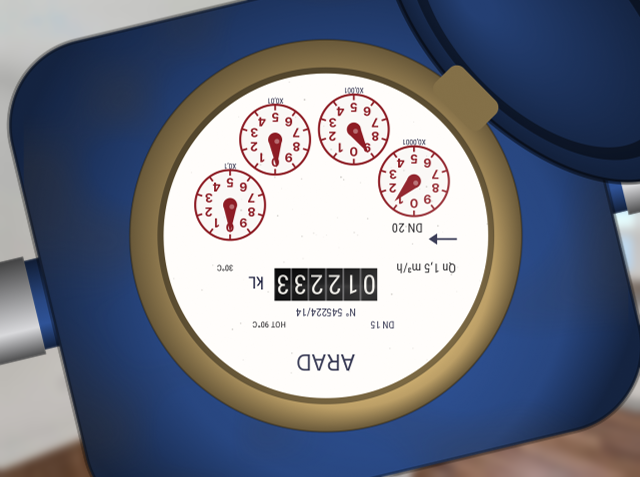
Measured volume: 12232.9991 kL
